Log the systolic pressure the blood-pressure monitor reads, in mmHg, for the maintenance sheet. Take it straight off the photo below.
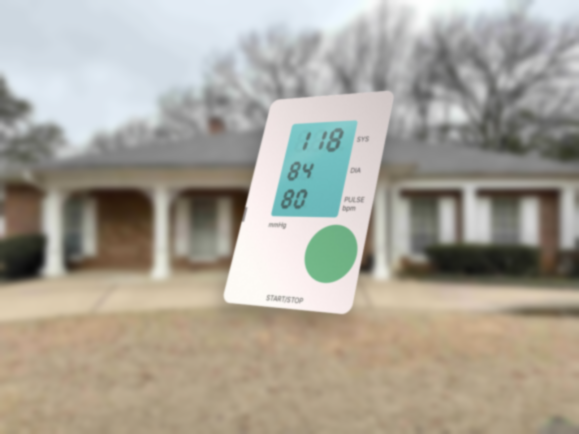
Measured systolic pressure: 118 mmHg
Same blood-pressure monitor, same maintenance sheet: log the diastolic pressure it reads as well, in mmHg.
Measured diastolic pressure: 84 mmHg
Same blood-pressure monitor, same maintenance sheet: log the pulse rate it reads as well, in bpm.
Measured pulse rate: 80 bpm
